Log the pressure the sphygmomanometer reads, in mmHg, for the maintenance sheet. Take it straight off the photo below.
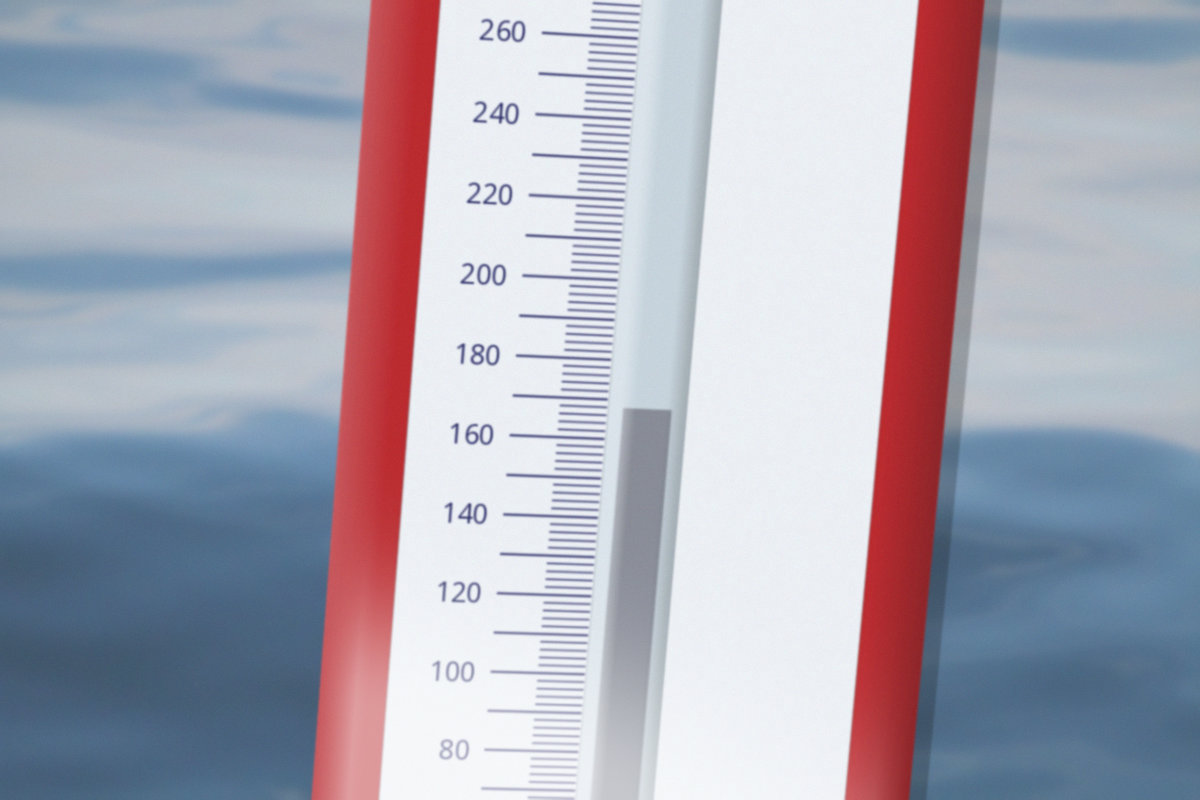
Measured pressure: 168 mmHg
